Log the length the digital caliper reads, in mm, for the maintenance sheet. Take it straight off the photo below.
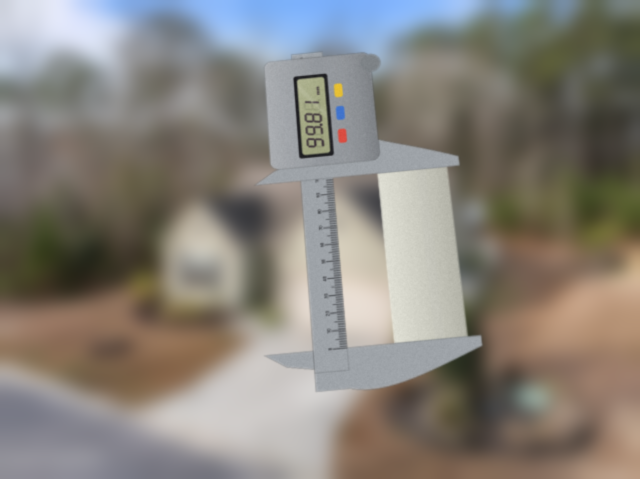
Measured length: 99.81 mm
